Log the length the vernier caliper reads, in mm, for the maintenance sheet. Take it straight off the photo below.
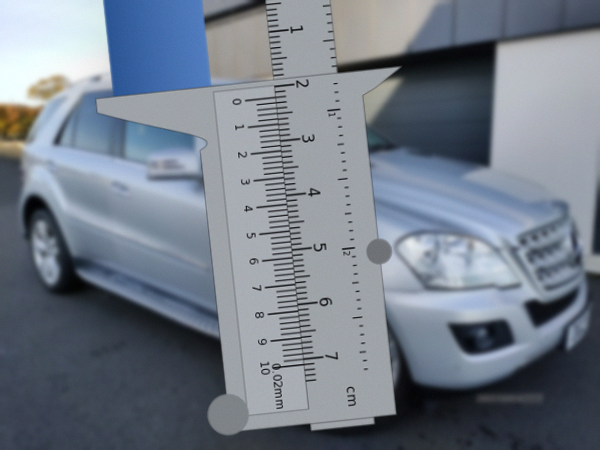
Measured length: 22.0 mm
